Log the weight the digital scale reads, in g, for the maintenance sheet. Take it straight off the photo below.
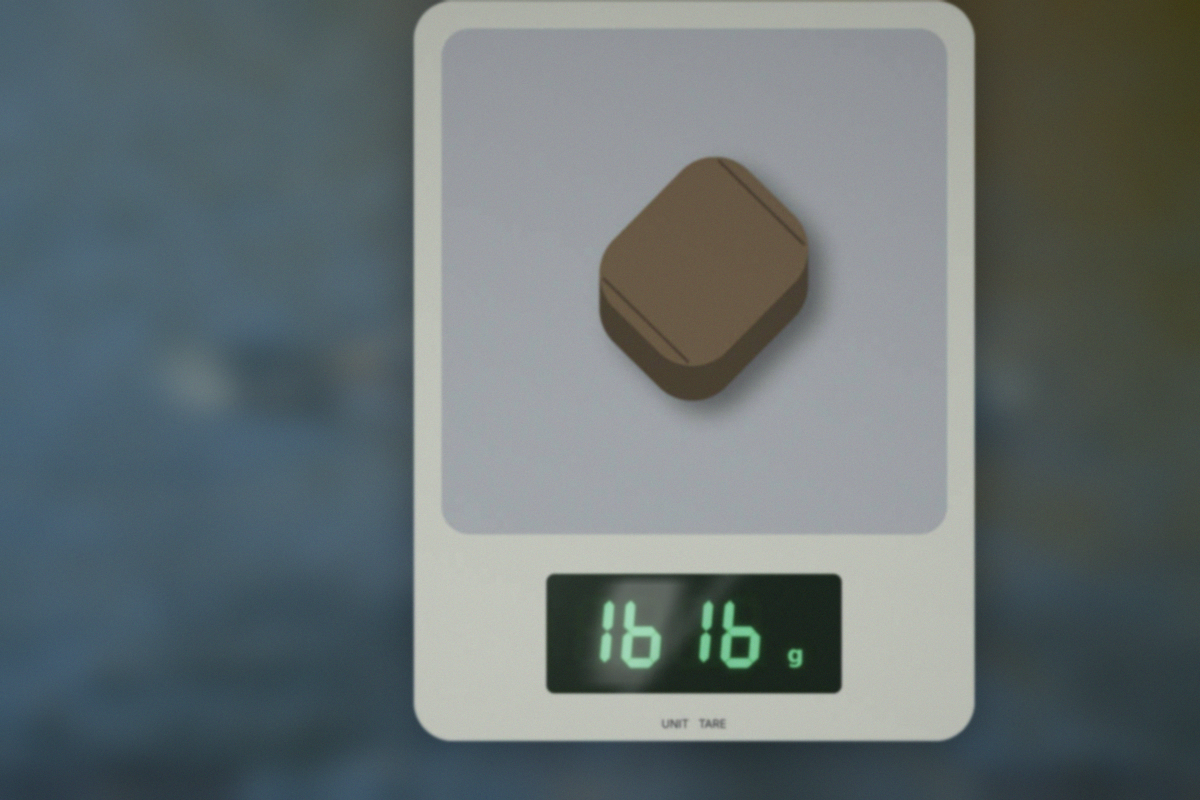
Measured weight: 1616 g
